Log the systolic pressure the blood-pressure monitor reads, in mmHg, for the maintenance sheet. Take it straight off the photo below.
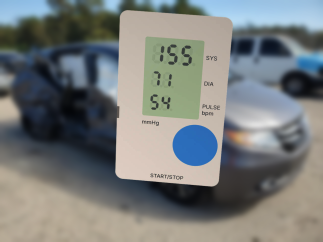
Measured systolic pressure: 155 mmHg
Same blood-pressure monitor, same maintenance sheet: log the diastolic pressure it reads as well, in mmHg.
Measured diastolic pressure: 71 mmHg
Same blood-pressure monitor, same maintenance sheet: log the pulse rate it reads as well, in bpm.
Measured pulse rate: 54 bpm
